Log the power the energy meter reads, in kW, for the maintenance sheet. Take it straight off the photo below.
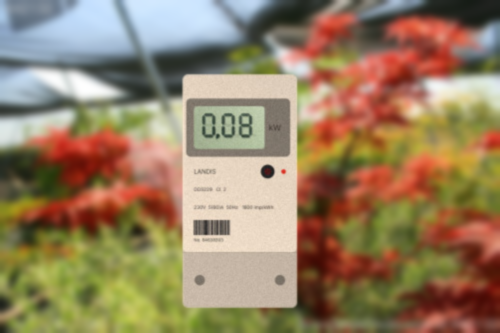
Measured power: 0.08 kW
